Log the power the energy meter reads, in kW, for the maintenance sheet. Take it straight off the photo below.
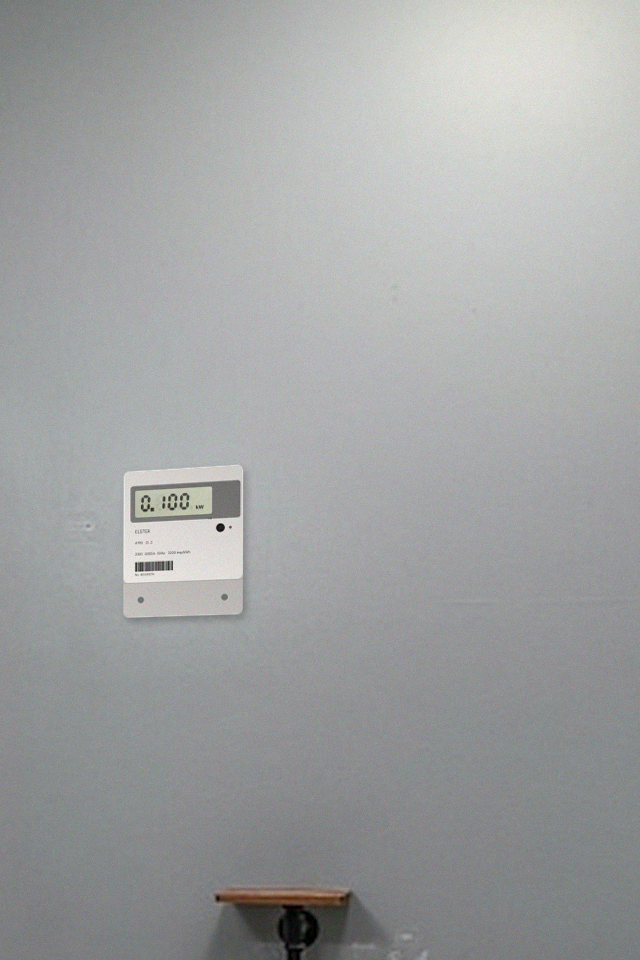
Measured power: 0.100 kW
